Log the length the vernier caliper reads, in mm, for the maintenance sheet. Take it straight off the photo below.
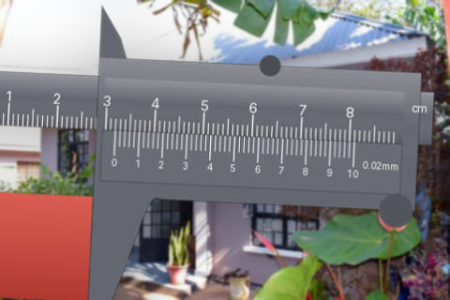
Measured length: 32.0 mm
